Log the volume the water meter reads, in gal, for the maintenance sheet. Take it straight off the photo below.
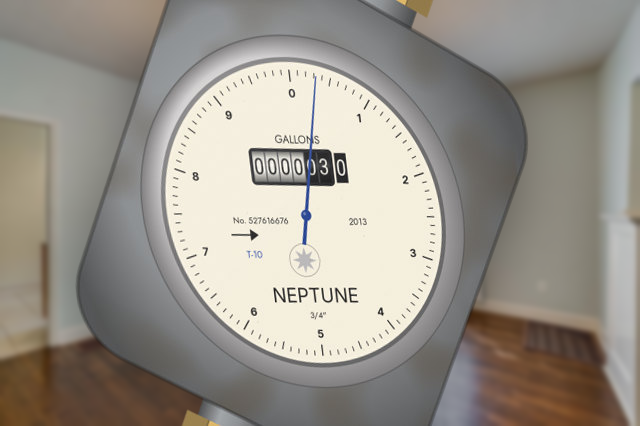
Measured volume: 30.3 gal
